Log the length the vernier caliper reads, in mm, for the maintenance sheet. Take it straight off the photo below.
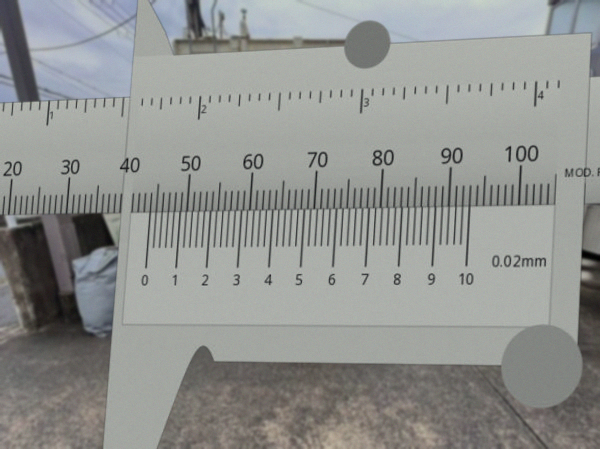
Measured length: 44.0 mm
